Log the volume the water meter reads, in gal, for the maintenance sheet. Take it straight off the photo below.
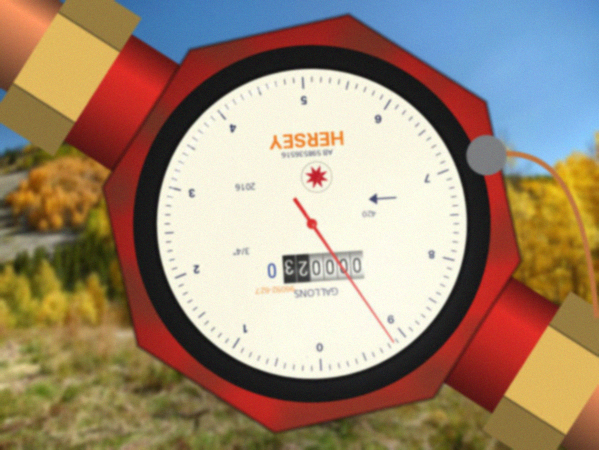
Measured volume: 229.1 gal
